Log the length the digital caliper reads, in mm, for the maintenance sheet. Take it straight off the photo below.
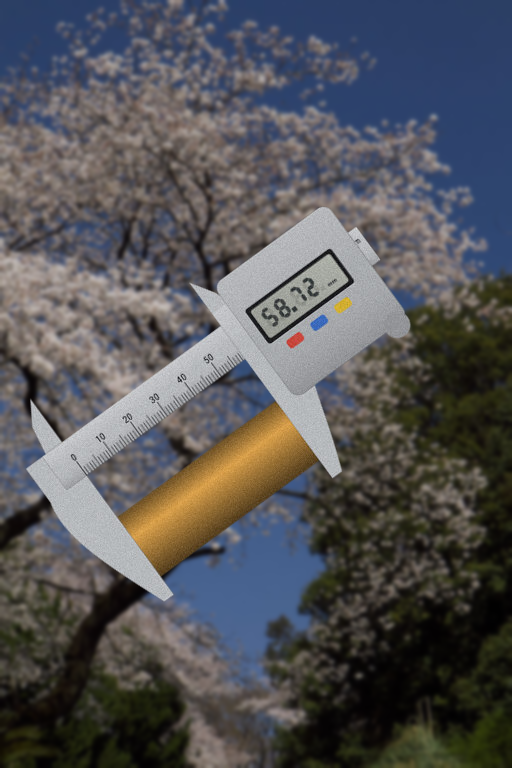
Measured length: 58.72 mm
